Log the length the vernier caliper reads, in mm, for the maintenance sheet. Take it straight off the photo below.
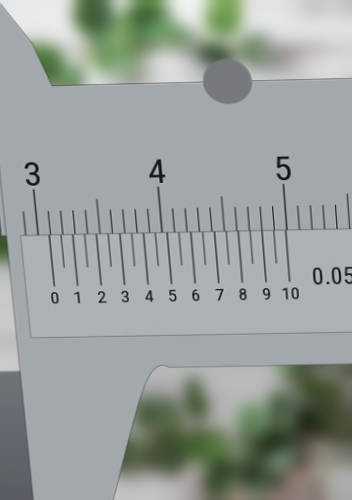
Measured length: 30.9 mm
